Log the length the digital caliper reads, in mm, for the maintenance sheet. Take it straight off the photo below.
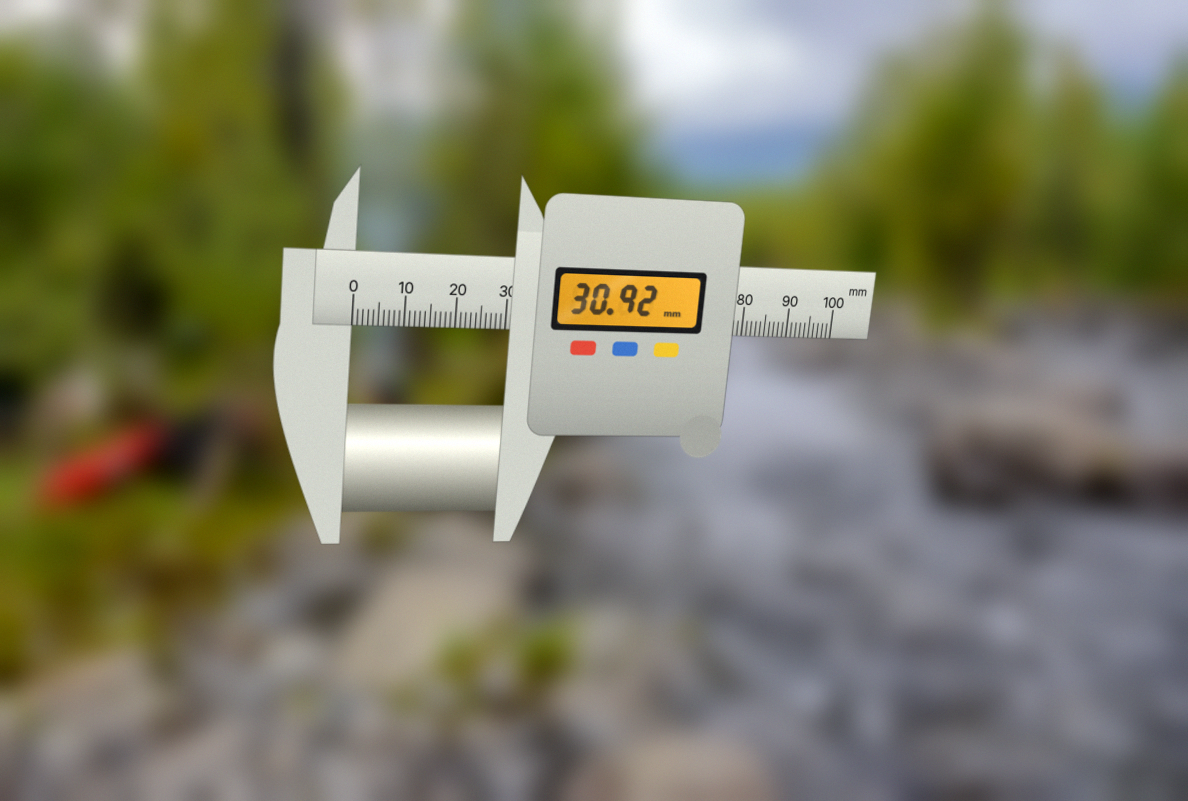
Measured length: 30.92 mm
